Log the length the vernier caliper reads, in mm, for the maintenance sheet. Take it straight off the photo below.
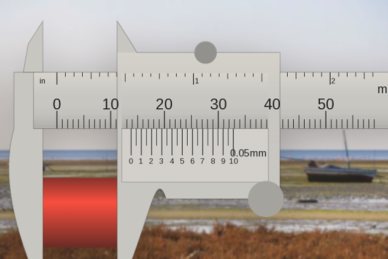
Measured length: 13.8 mm
